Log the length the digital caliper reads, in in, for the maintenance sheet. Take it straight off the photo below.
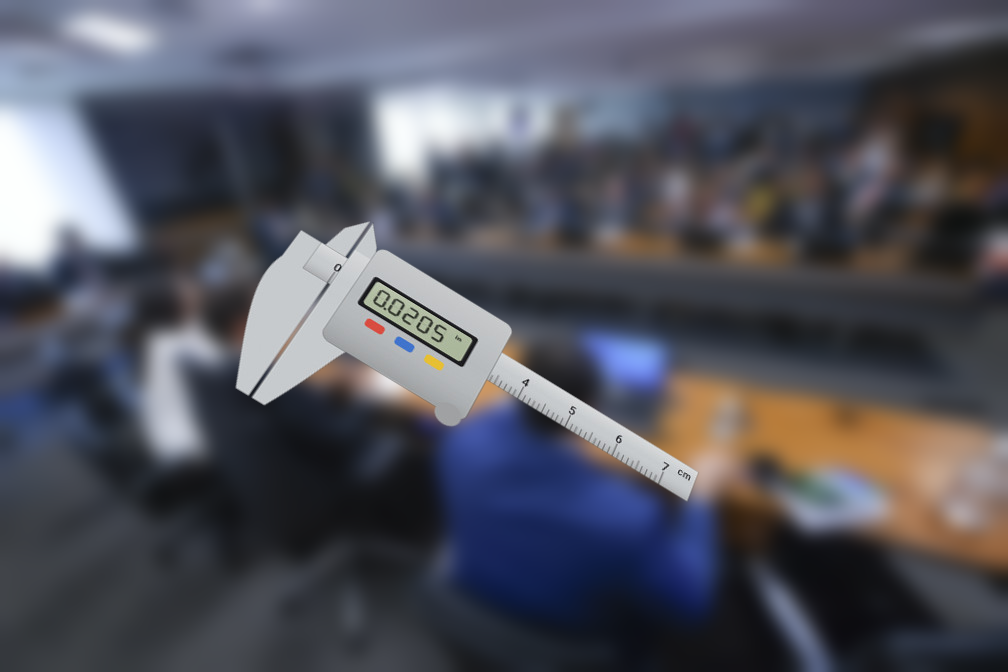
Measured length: 0.0205 in
